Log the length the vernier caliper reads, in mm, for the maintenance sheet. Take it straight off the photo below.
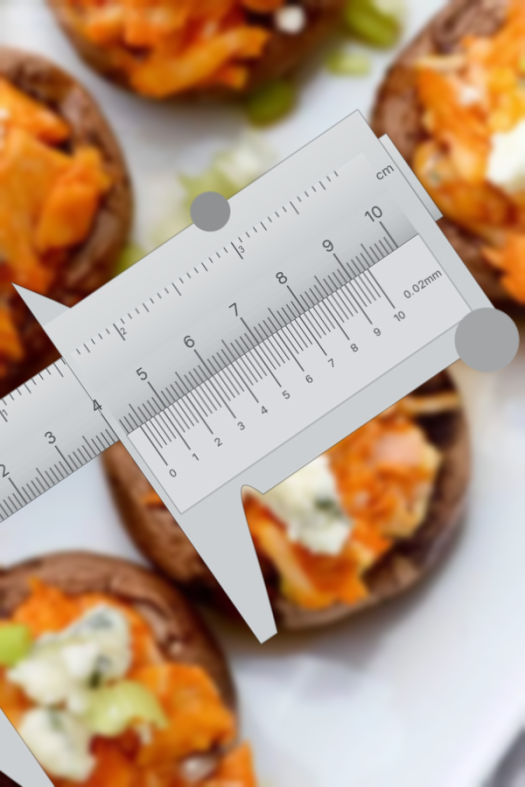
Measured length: 44.4 mm
